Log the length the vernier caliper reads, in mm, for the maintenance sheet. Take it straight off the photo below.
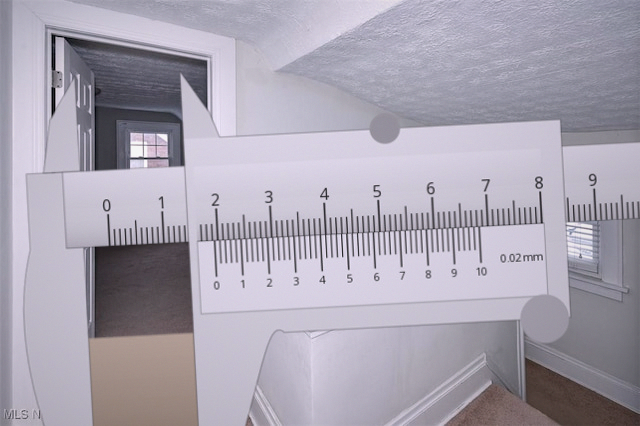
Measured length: 19.4 mm
